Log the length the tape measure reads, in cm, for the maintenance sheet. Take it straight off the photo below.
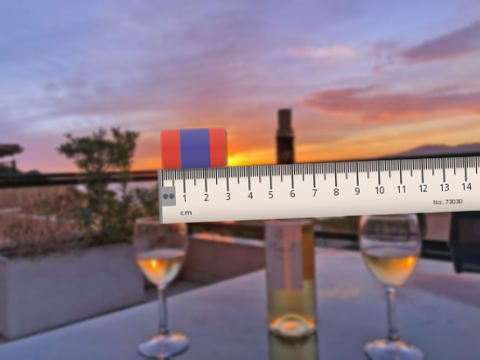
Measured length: 3 cm
